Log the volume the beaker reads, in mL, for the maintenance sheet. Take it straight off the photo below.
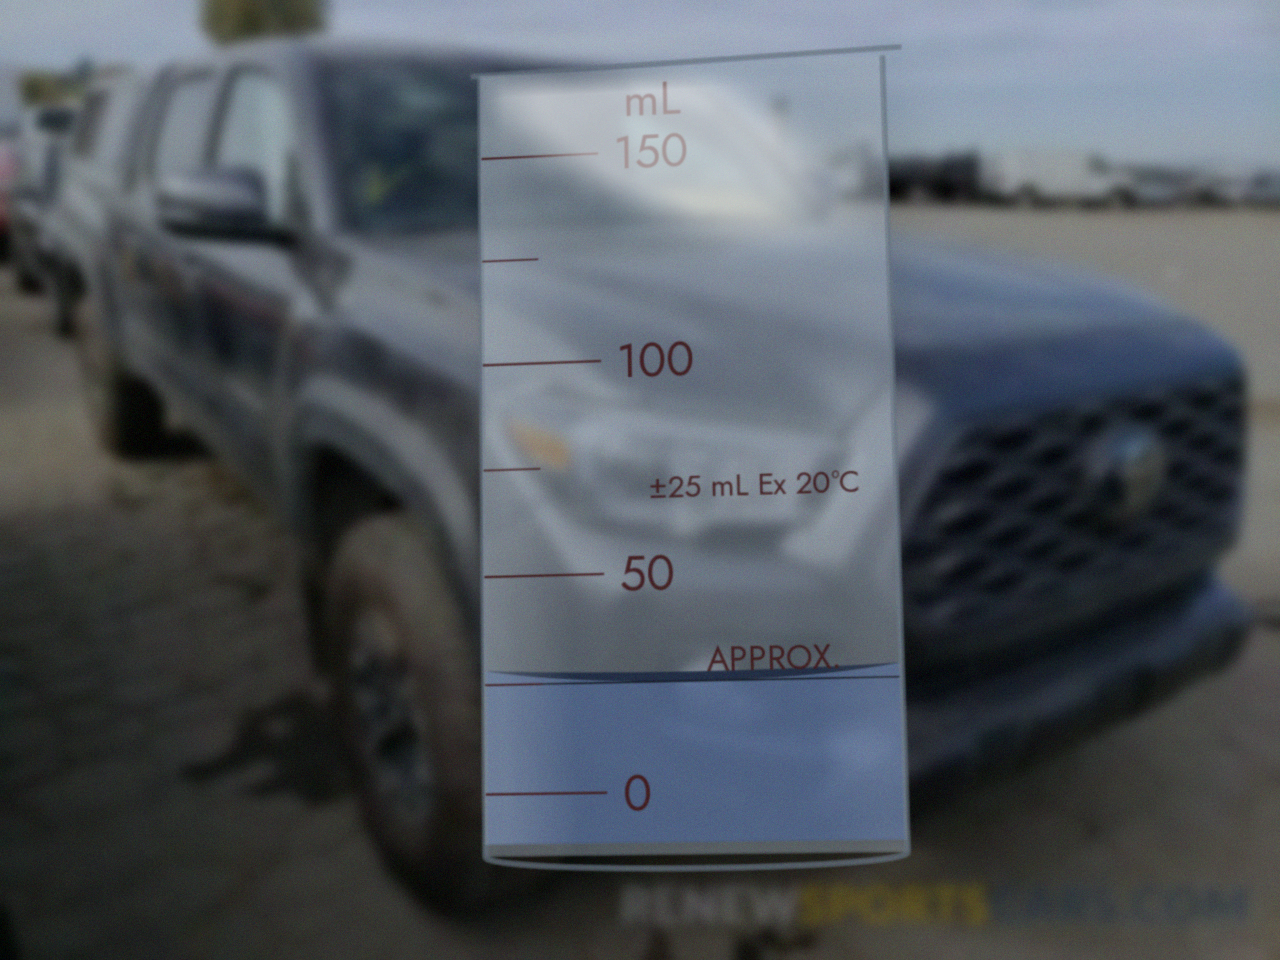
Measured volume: 25 mL
